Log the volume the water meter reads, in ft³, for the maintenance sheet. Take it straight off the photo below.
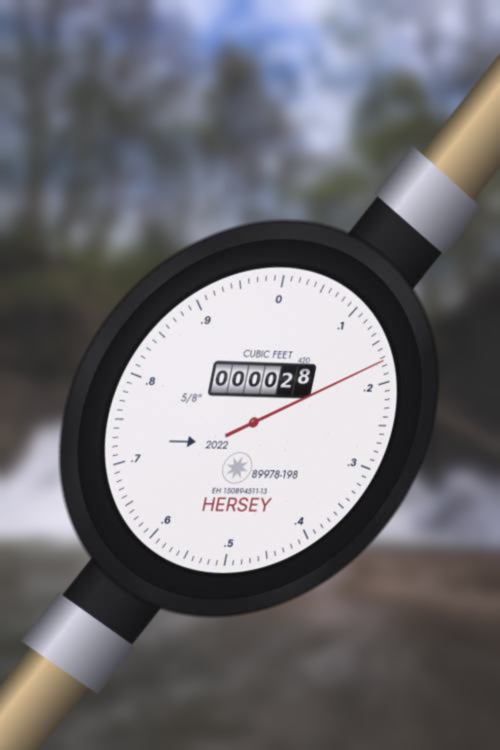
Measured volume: 28.17 ft³
